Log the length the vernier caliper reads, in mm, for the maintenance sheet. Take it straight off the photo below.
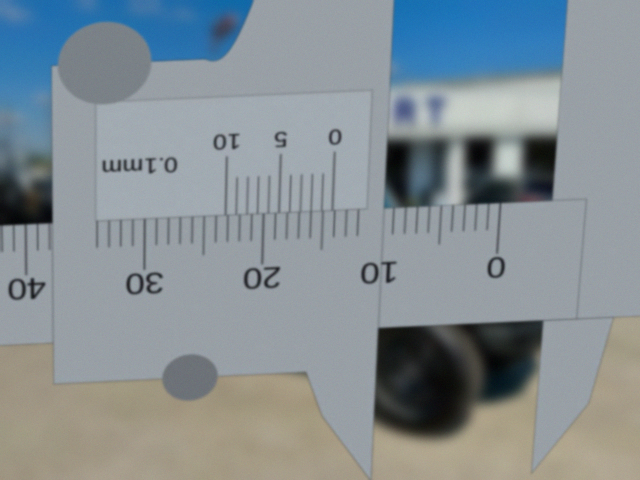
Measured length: 14.2 mm
